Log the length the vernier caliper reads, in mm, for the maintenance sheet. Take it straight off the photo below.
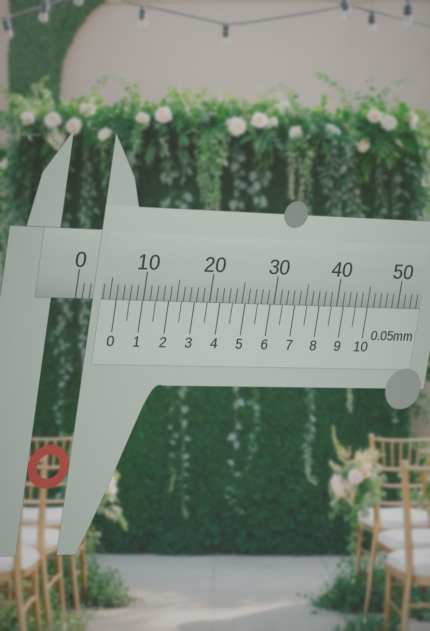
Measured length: 6.0 mm
